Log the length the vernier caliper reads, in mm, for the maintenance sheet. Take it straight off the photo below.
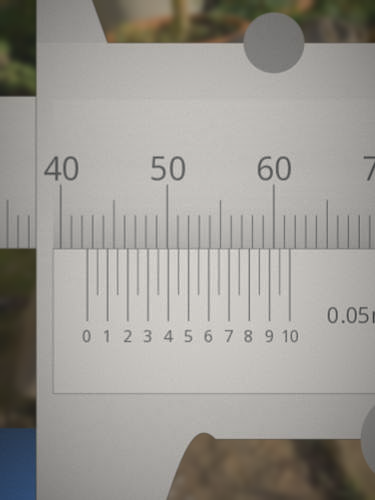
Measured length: 42.5 mm
